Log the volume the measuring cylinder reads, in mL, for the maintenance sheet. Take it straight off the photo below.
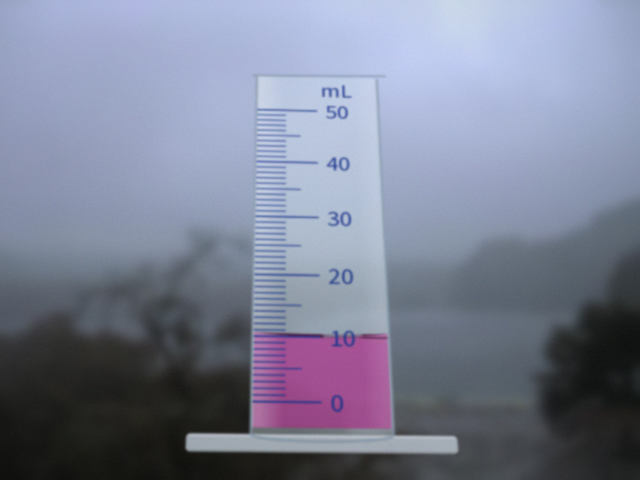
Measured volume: 10 mL
